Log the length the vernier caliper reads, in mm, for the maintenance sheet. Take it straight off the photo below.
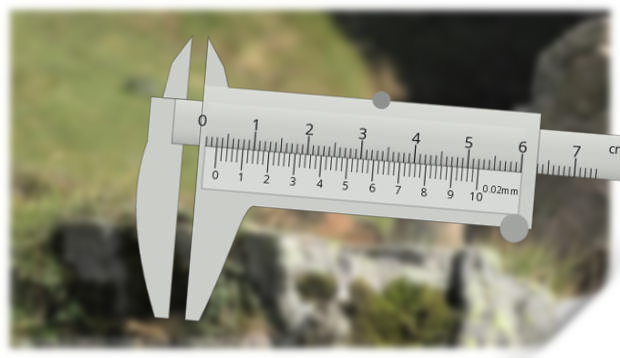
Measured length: 3.0 mm
